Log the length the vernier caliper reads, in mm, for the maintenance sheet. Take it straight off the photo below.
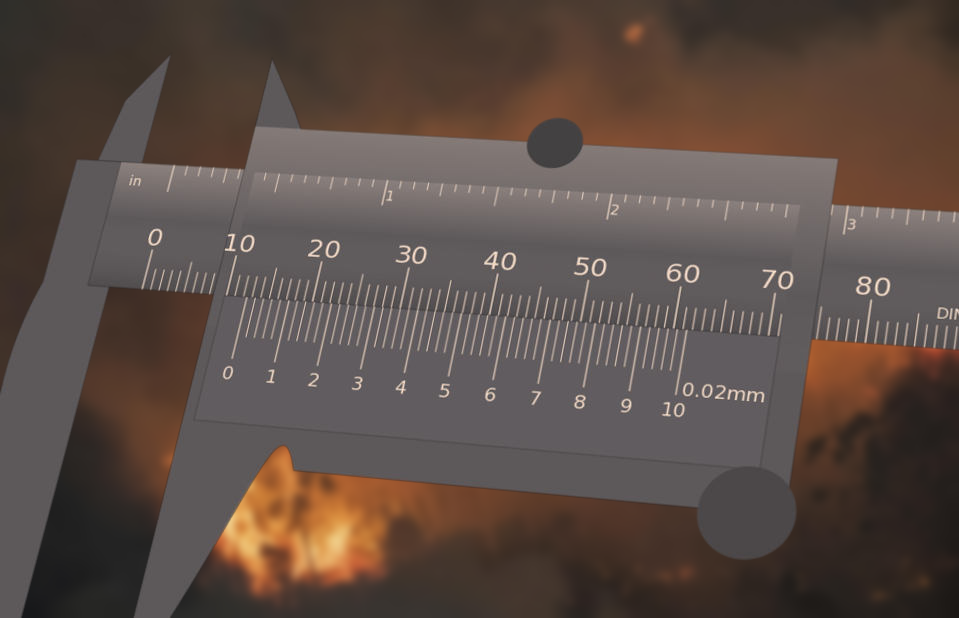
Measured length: 12.4 mm
